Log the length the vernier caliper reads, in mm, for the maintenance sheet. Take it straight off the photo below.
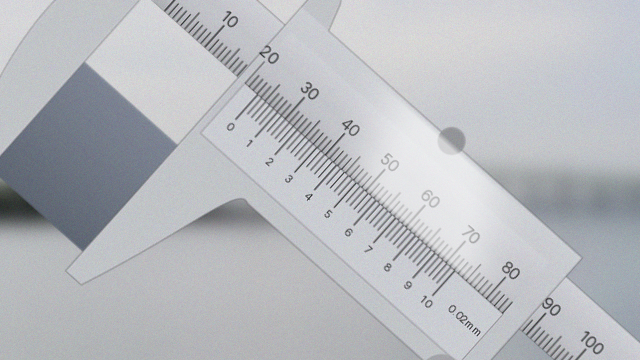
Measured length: 23.2 mm
